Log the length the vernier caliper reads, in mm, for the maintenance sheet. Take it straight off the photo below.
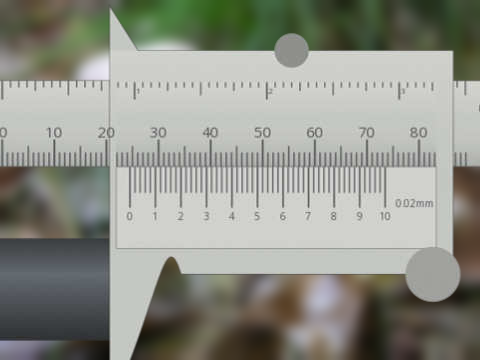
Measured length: 24.5 mm
